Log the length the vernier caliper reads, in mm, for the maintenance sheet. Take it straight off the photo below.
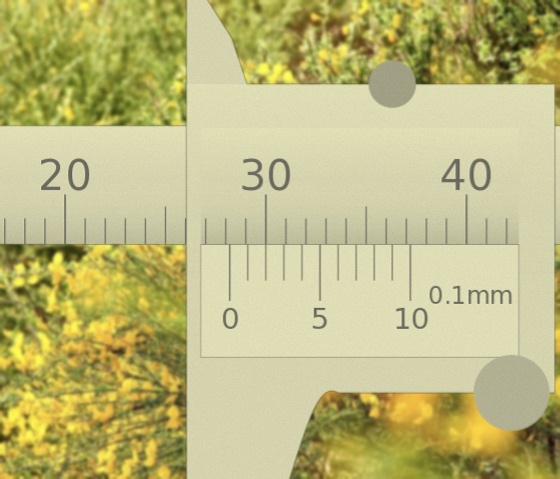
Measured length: 28.2 mm
